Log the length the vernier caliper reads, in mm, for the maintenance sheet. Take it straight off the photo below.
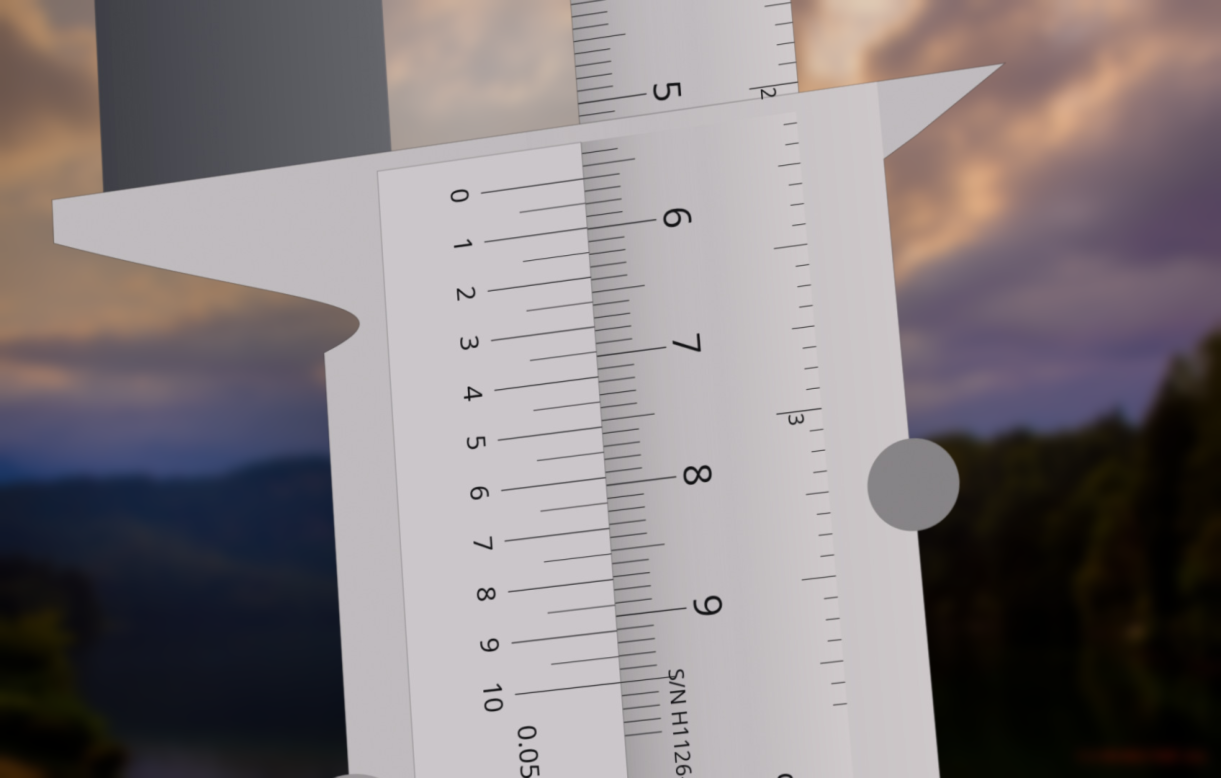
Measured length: 56.0 mm
